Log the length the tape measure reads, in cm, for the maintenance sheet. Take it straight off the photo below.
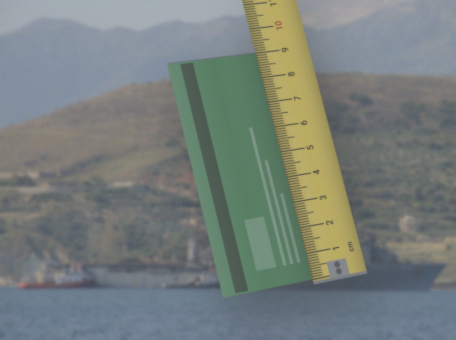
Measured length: 9 cm
